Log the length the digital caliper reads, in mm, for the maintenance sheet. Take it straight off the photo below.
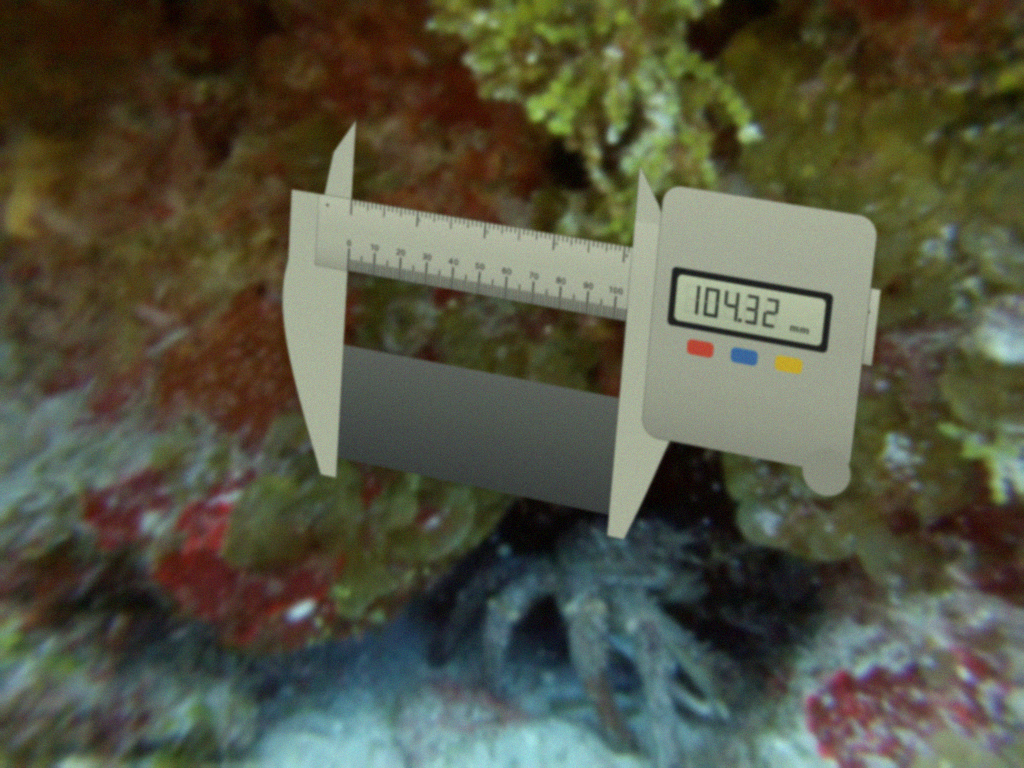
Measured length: 104.32 mm
